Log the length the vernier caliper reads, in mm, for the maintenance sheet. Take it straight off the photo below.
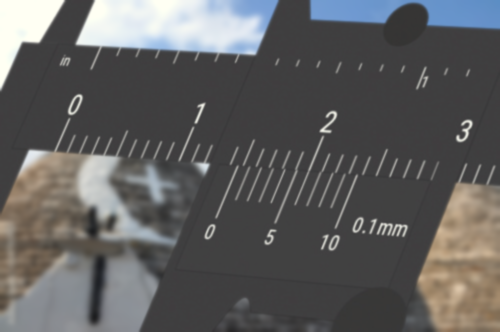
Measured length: 14.6 mm
